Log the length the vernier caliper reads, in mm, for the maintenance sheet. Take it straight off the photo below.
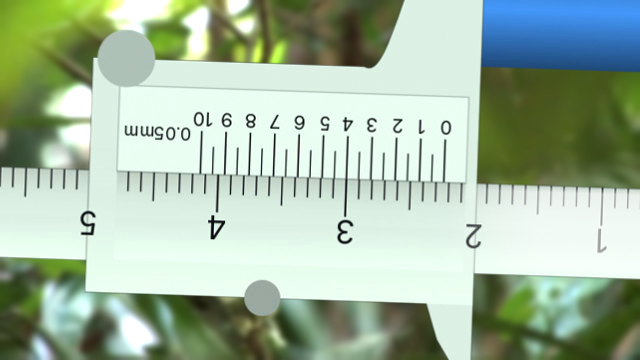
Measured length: 22.4 mm
